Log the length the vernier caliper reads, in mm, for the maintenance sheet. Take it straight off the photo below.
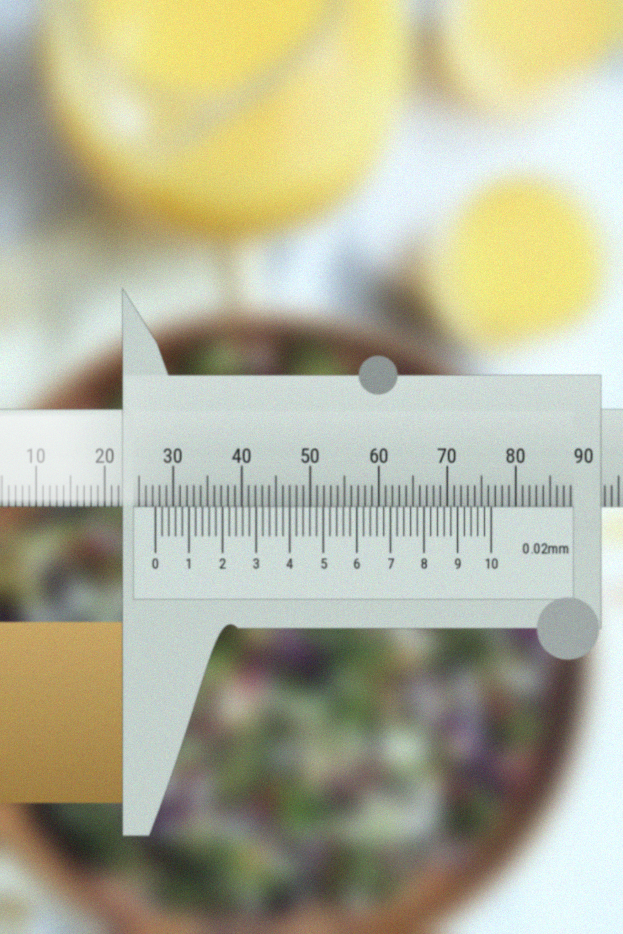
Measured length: 27.4 mm
